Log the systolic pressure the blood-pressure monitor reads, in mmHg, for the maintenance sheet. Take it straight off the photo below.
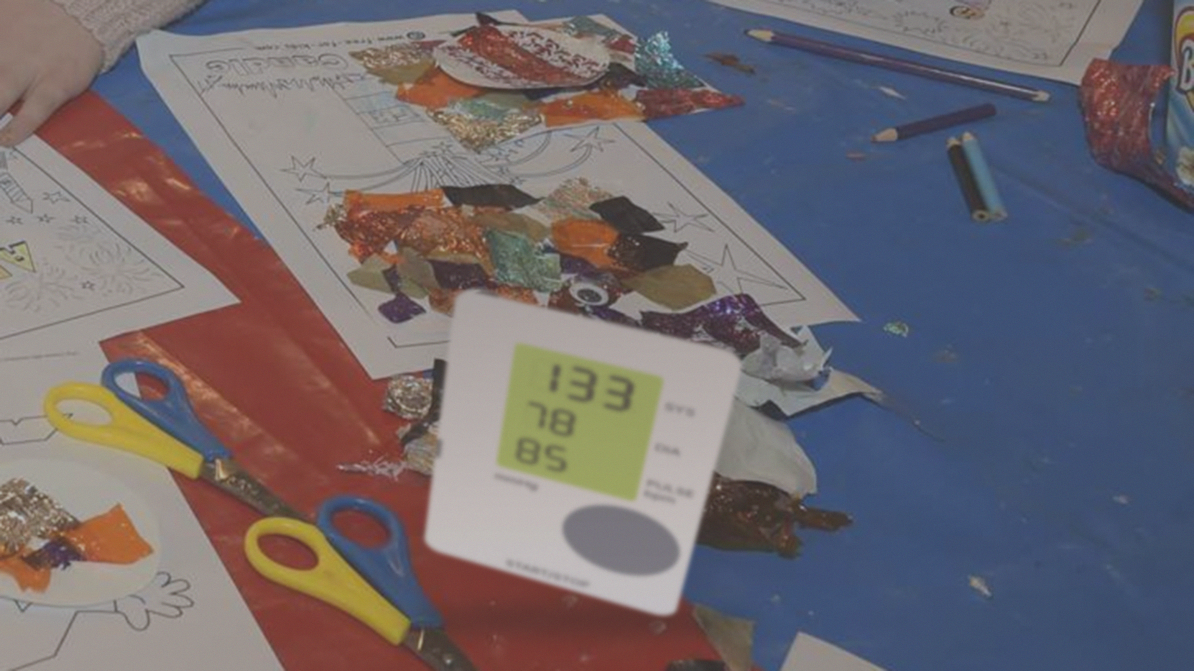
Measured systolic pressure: 133 mmHg
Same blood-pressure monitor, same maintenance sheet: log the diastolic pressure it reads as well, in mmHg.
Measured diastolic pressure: 78 mmHg
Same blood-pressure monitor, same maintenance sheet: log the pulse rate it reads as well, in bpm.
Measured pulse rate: 85 bpm
